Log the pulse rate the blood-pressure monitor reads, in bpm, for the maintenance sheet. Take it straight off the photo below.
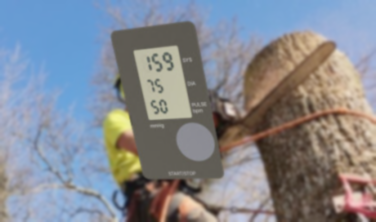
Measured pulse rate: 50 bpm
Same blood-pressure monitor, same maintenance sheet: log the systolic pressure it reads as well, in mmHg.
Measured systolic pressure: 159 mmHg
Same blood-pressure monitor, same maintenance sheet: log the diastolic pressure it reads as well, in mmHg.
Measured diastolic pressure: 75 mmHg
